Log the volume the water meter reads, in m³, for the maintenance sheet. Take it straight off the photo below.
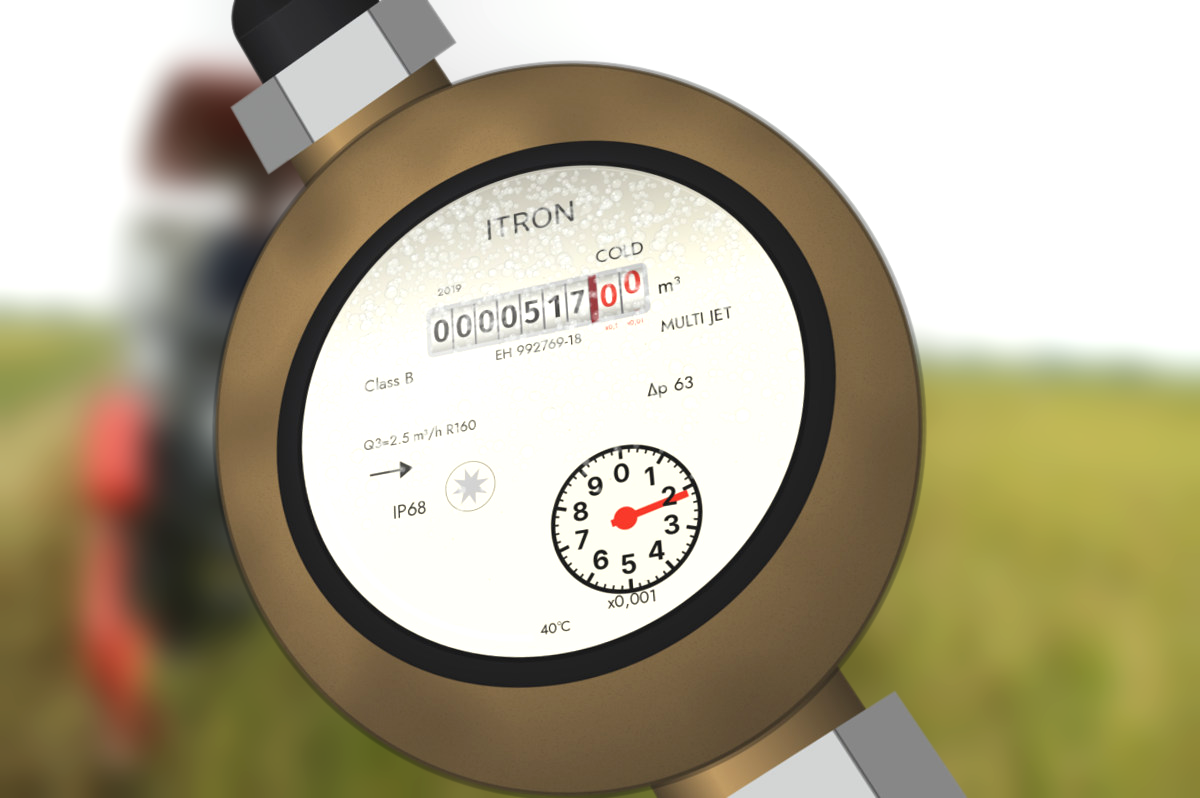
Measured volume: 517.002 m³
